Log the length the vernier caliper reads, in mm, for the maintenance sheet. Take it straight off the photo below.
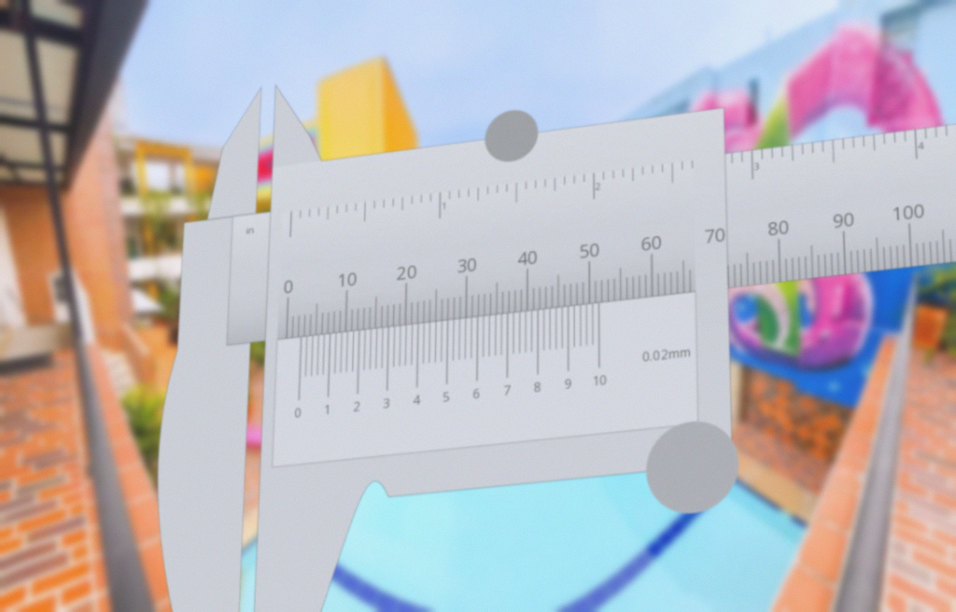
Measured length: 2.5 mm
